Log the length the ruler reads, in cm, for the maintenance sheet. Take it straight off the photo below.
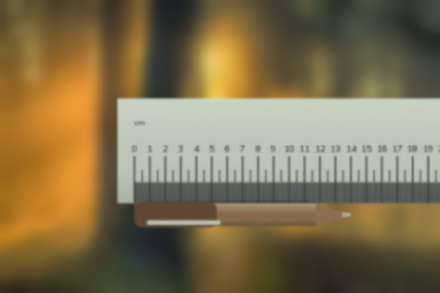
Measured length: 14 cm
